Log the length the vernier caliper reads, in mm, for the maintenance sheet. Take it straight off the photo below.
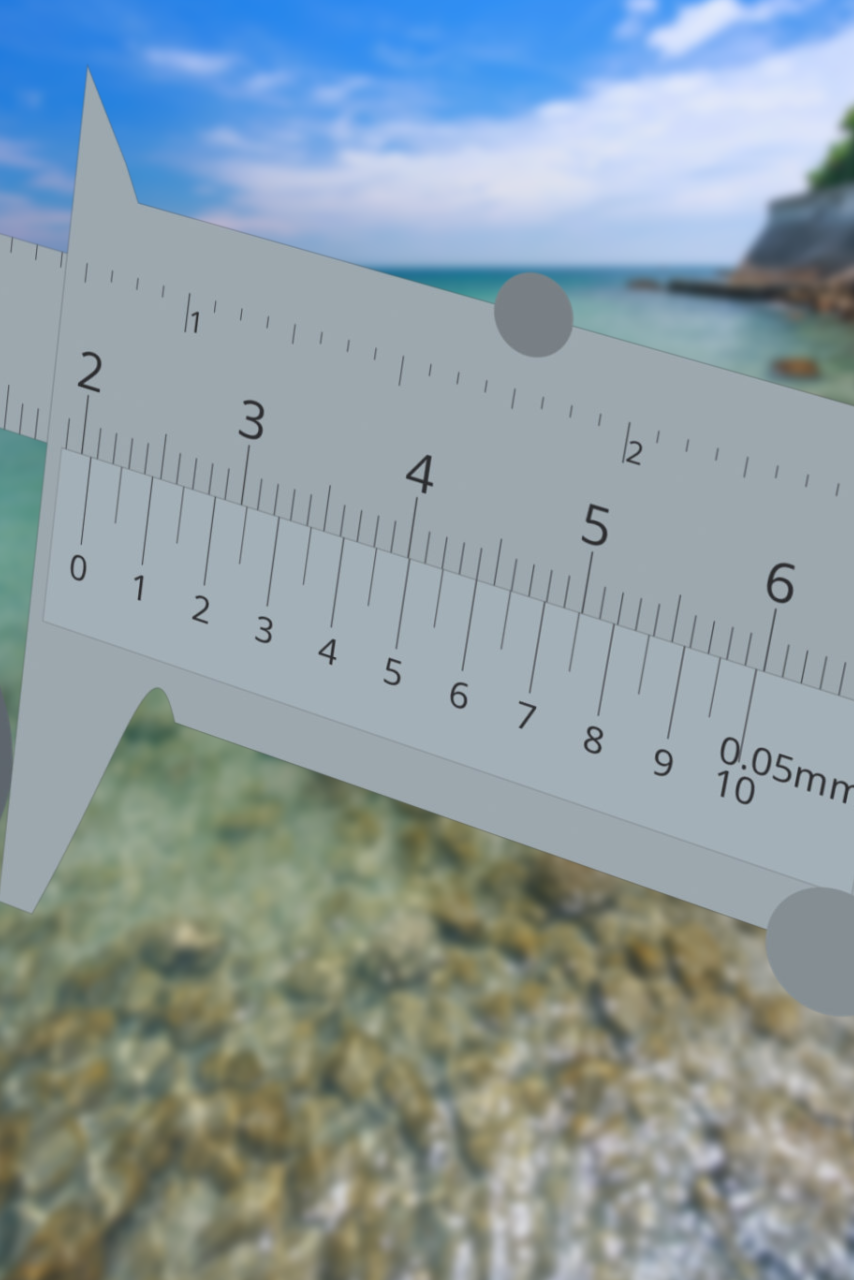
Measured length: 20.6 mm
